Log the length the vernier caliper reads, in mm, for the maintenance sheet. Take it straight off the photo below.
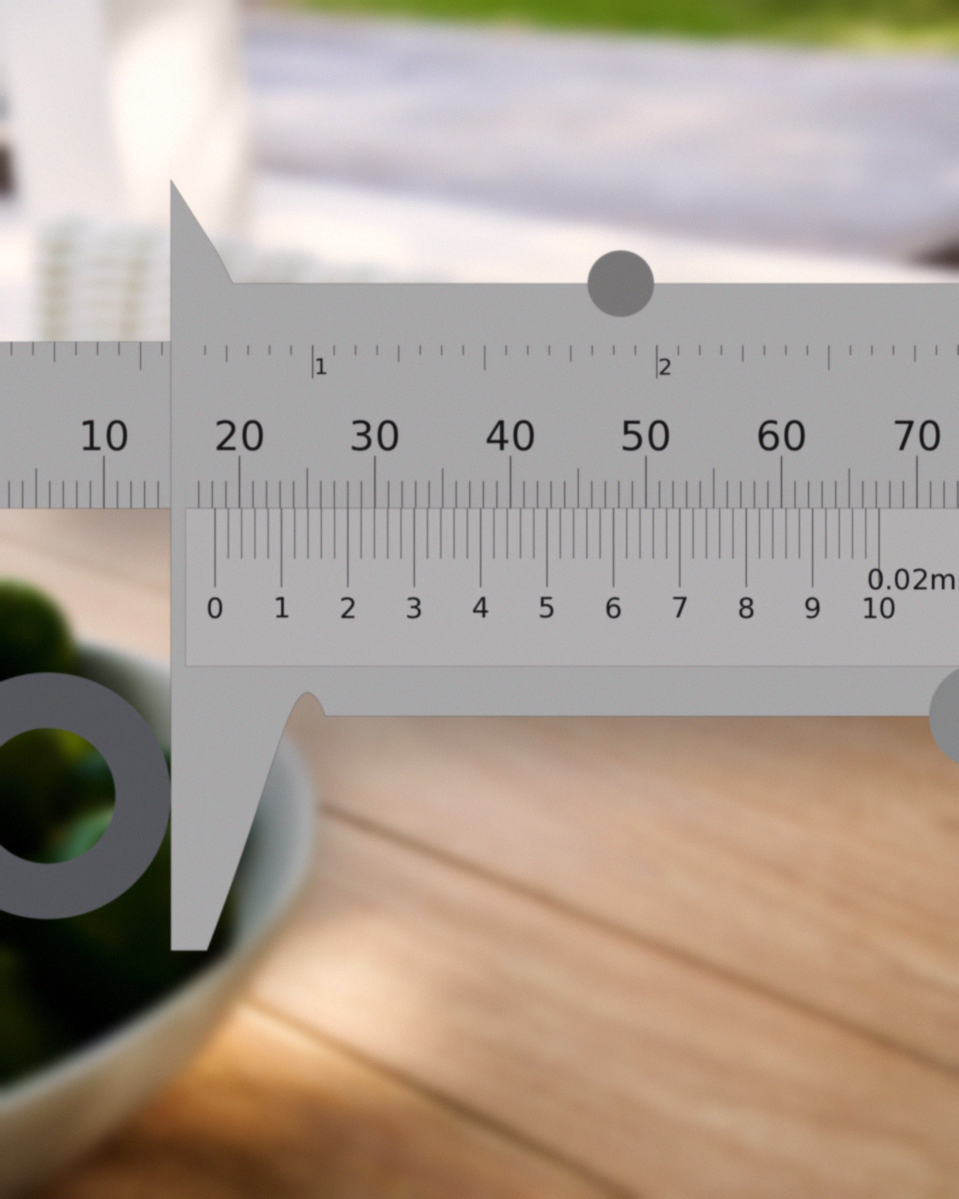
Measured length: 18.2 mm
